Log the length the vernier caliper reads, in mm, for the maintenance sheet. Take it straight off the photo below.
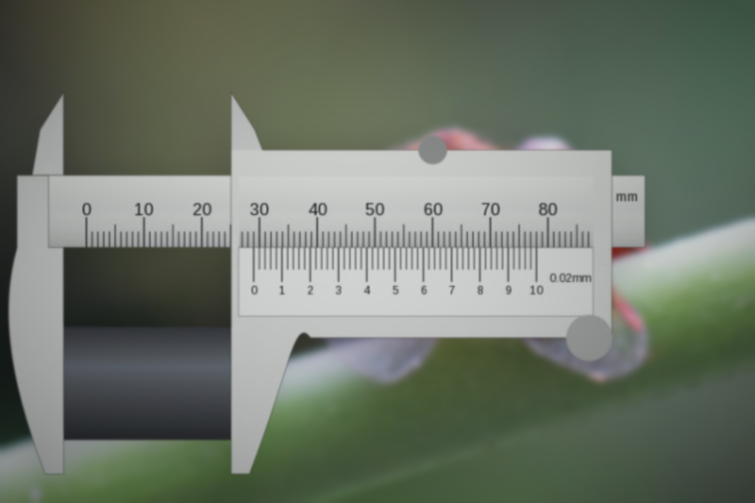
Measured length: 29.0 mm
